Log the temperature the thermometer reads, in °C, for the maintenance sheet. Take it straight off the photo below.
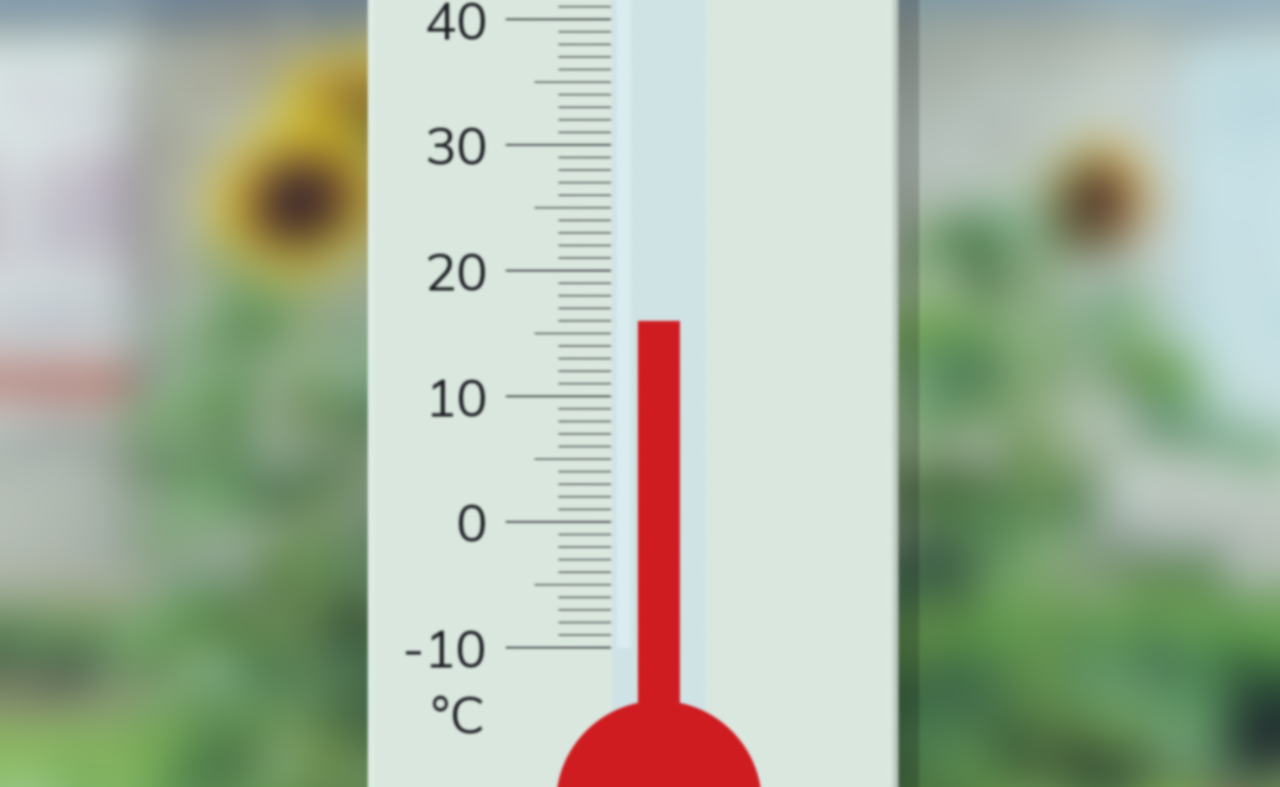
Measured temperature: 16 °C
